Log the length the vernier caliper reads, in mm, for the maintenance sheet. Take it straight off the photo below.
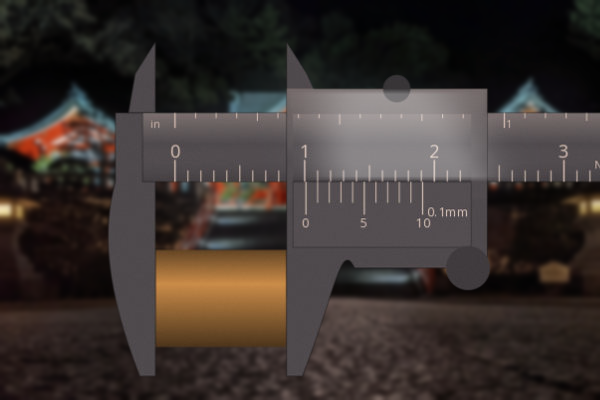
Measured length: 10.1 mm
